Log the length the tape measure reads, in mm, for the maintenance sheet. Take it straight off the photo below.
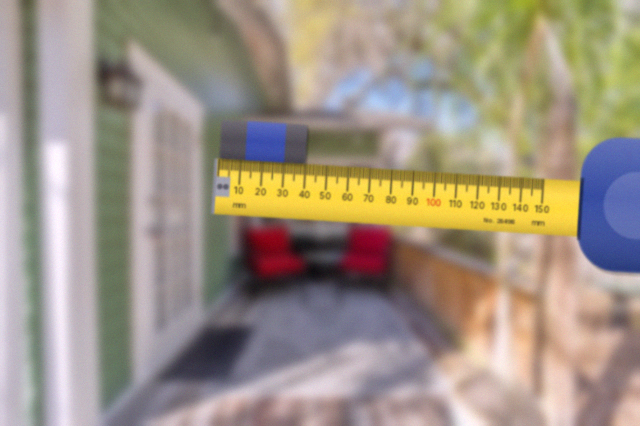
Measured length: 40 mm
